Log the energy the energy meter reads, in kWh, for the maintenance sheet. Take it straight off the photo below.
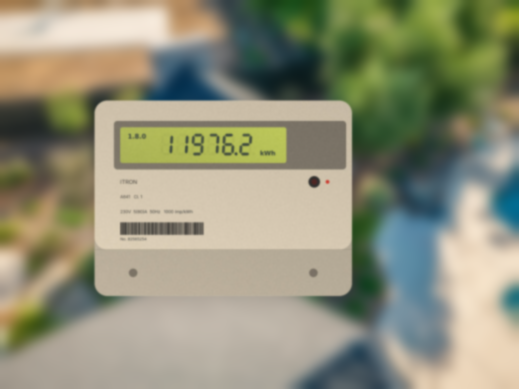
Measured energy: 11976.2 kWh
